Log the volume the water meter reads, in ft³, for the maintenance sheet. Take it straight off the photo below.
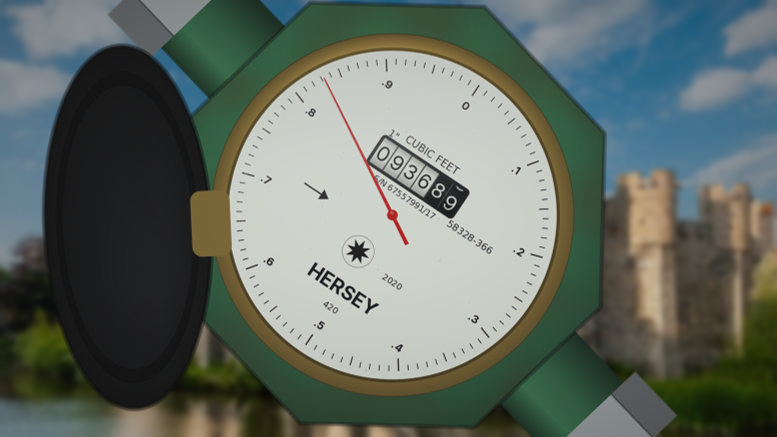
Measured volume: 93688.83 ft³
